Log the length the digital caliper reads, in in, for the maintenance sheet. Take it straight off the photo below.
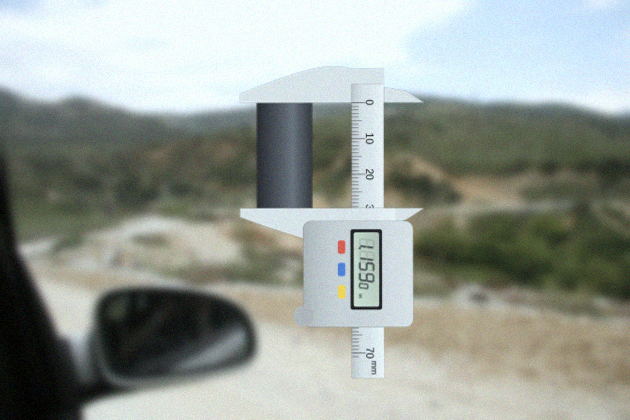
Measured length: 1.1590 in
